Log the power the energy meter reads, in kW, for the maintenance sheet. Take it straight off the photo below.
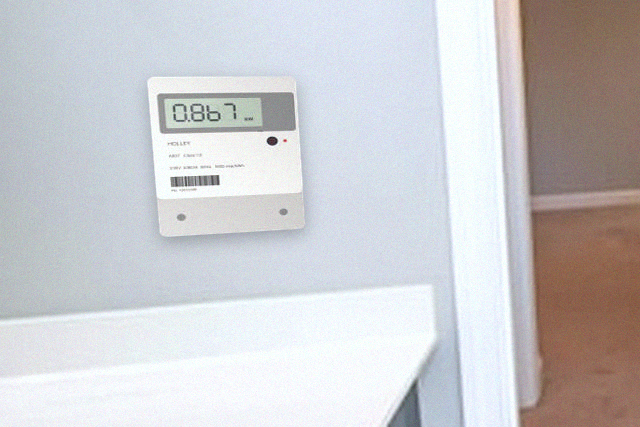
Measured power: 0.867 kW
